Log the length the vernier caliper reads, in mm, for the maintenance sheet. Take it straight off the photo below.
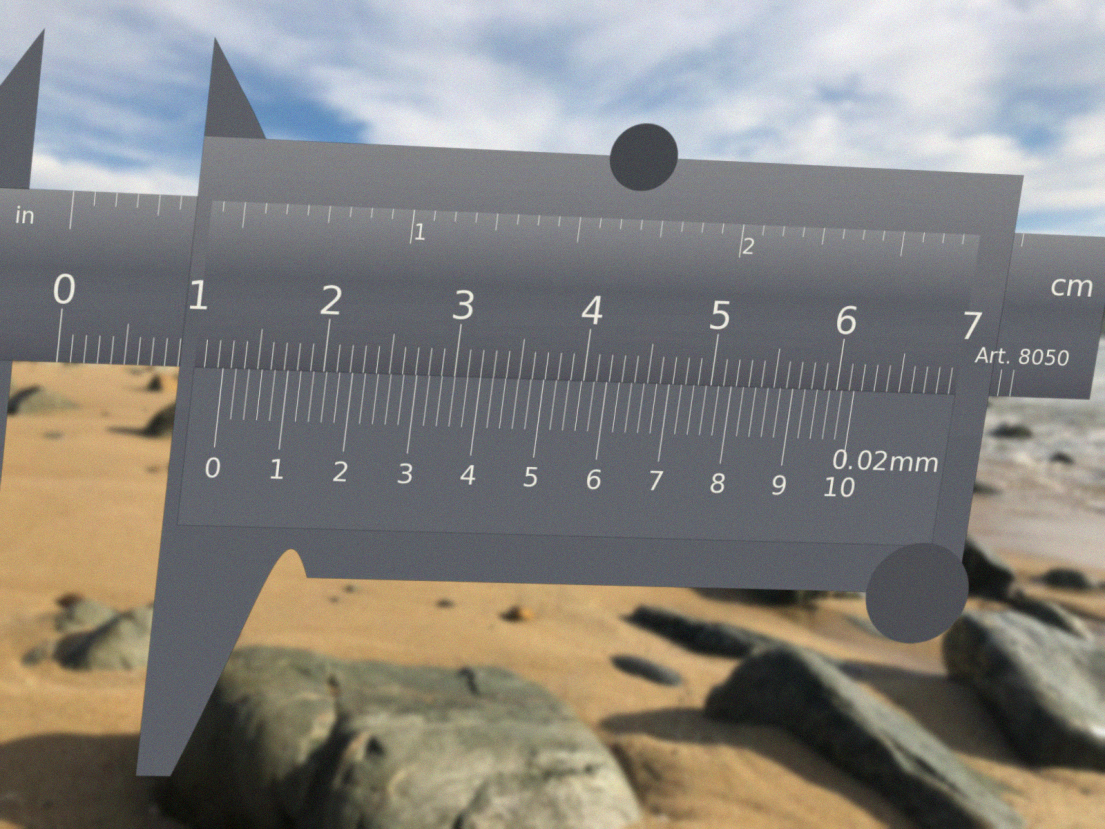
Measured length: 12.4 mm
